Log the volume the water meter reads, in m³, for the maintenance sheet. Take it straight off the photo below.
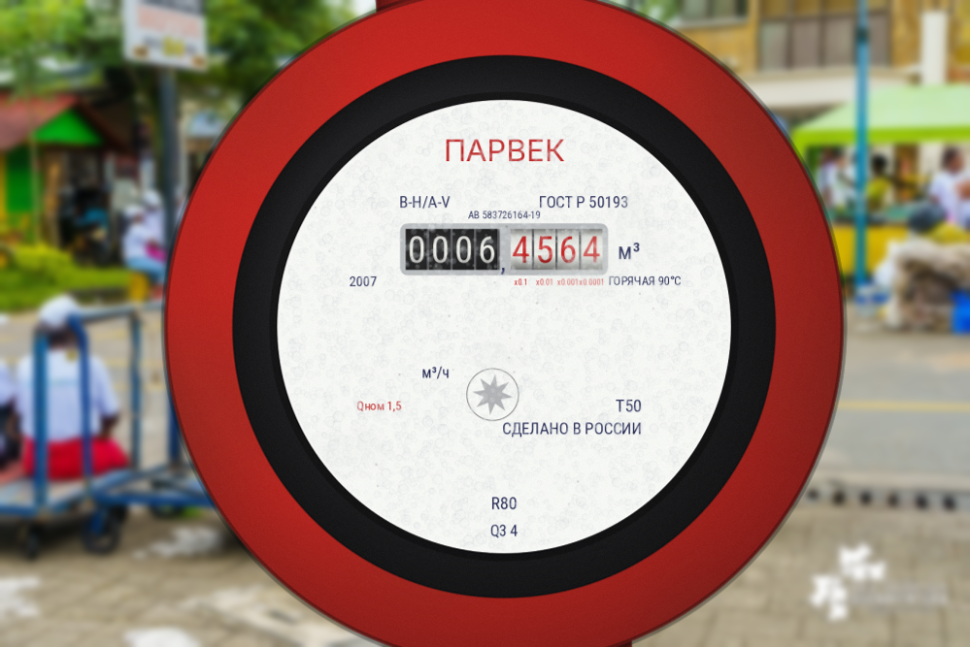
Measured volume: 6.4564 m³
